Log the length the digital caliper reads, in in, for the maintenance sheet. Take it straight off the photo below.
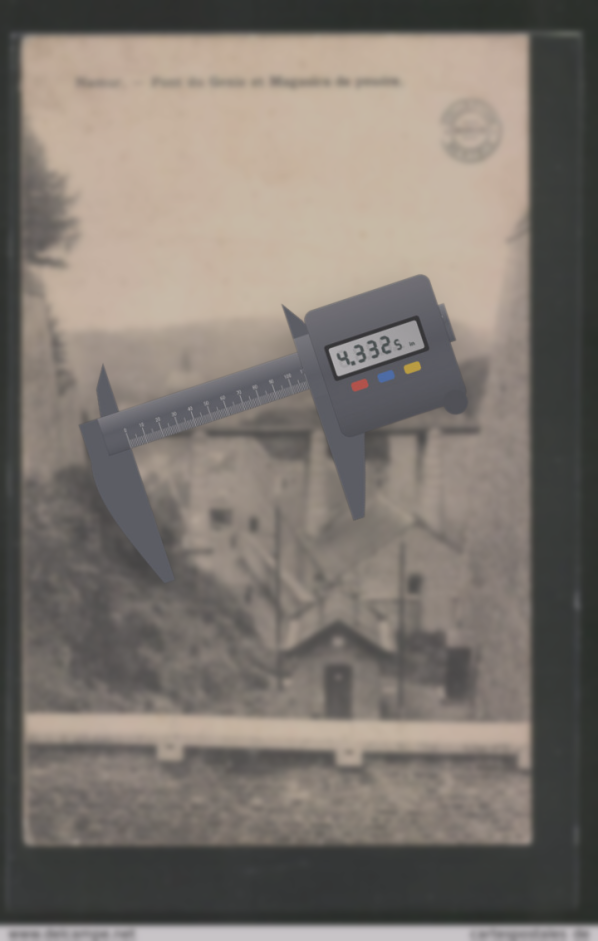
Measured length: 4.3325 in
